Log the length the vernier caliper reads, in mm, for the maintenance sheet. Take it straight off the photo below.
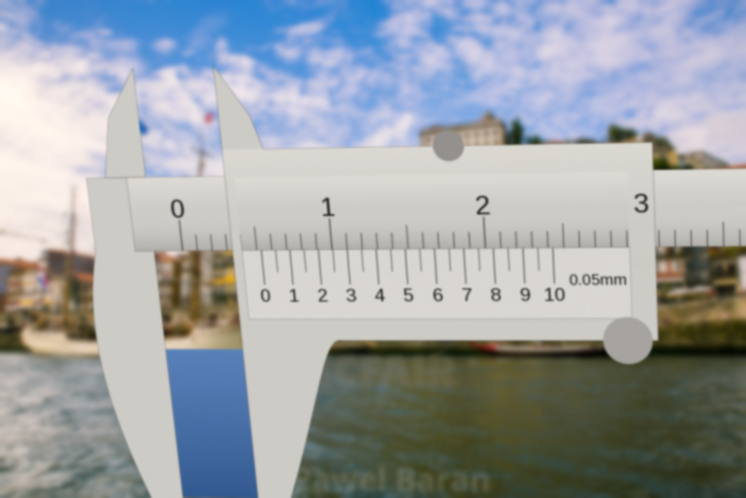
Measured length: 5.3 mm
